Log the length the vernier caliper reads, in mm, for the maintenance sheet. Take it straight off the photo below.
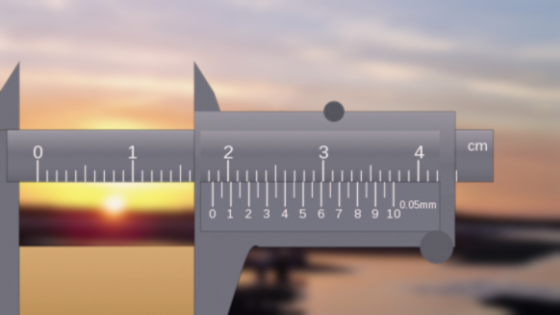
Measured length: 18.4 mm
